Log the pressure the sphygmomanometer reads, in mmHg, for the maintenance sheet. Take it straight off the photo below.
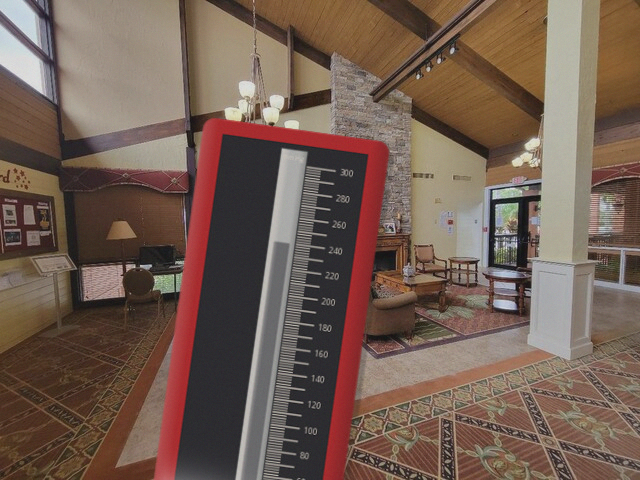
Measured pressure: 240 mmHg
